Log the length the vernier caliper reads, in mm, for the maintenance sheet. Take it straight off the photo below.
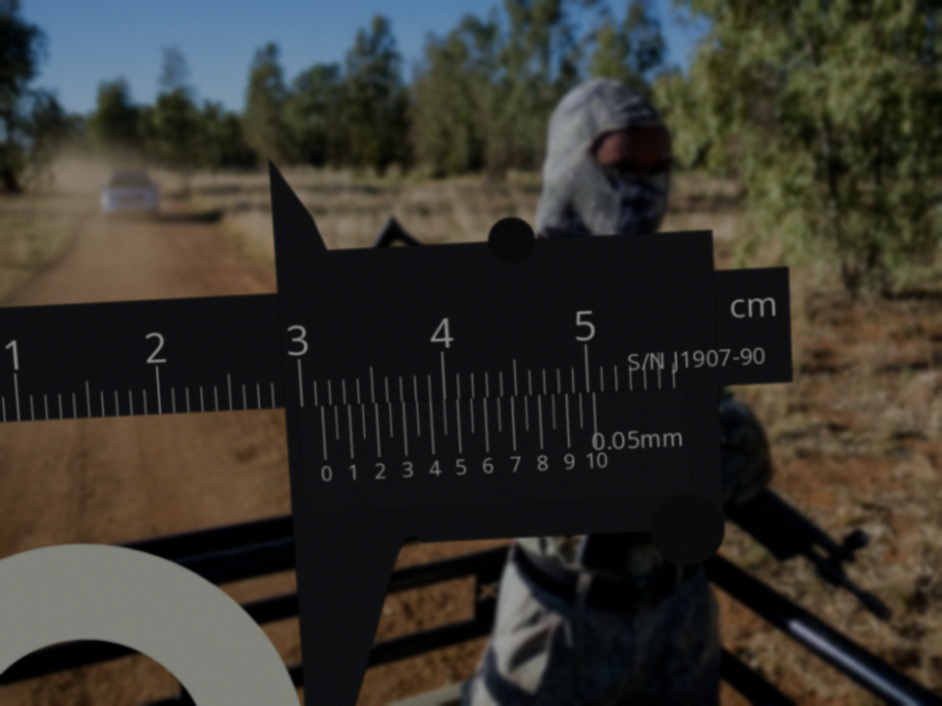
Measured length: 31.4 mm
